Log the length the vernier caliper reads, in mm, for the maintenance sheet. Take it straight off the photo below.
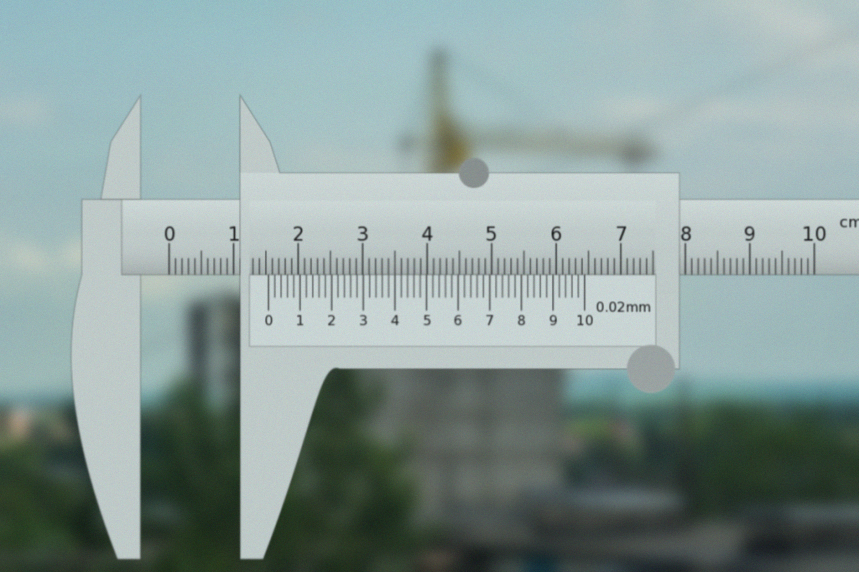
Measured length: 15.4 mm
